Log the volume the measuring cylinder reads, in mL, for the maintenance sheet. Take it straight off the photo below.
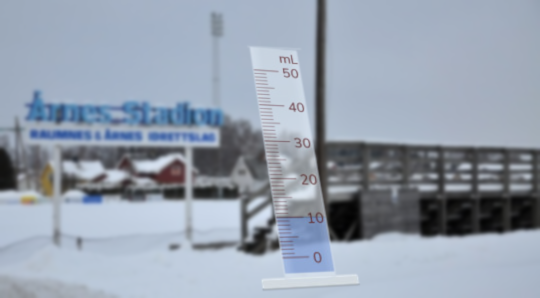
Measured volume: 10 mL
